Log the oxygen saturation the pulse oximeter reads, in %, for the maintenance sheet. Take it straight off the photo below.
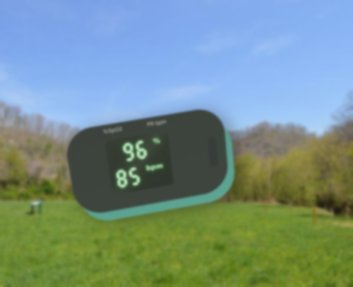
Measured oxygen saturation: 96 %
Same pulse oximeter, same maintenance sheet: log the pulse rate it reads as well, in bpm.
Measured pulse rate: 85 bpm
